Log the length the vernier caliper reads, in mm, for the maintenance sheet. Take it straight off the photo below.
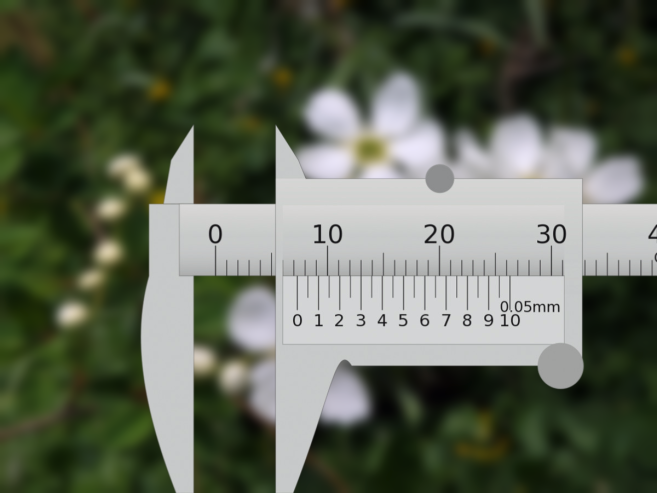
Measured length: 7.3 mm
